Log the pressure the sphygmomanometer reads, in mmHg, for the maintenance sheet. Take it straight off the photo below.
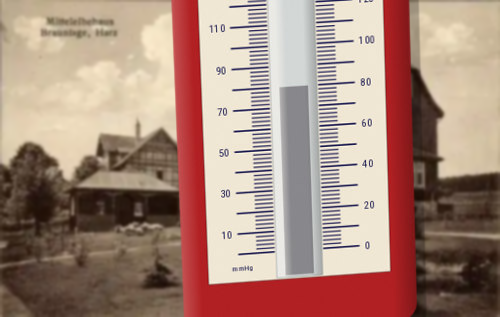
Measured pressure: 80 mmHg
